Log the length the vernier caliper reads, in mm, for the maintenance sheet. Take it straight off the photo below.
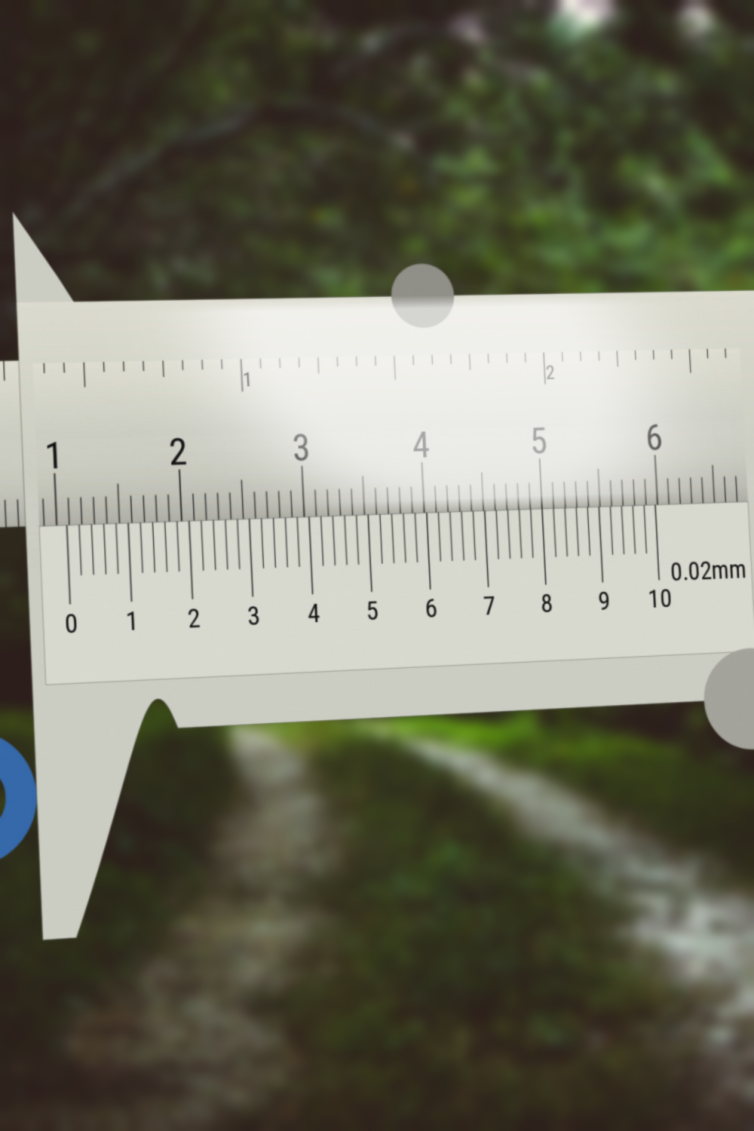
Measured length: 10.8 mm
